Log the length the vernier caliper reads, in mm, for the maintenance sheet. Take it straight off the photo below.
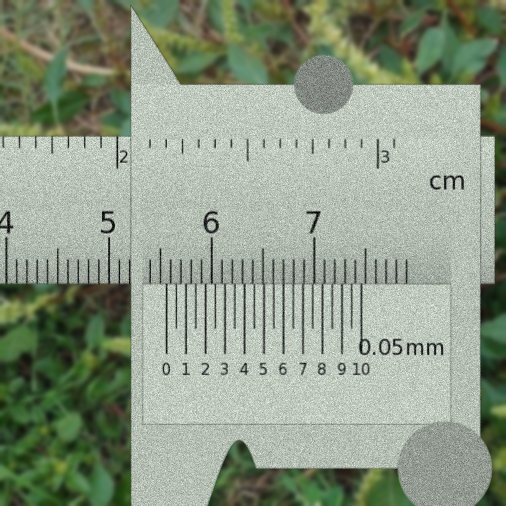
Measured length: 55.6 mm
